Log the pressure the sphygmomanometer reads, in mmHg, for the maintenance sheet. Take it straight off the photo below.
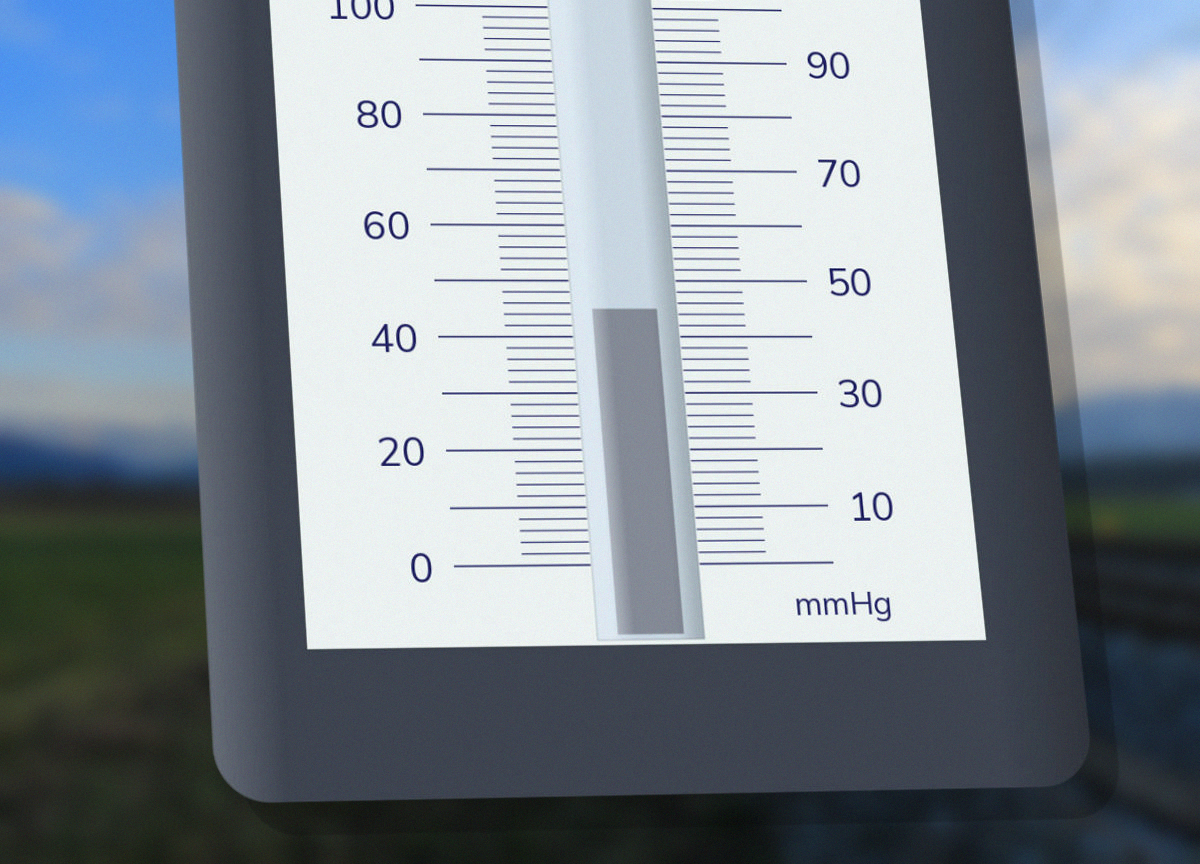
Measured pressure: 45 mmHg
